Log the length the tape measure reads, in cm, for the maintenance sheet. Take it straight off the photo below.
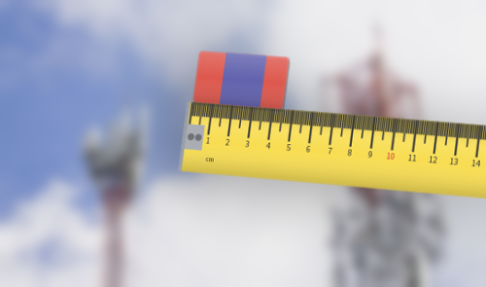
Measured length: 4.5 cm
